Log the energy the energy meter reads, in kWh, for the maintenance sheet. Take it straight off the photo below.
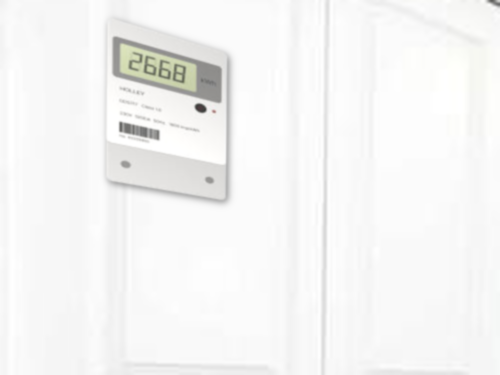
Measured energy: 2668 kWh
